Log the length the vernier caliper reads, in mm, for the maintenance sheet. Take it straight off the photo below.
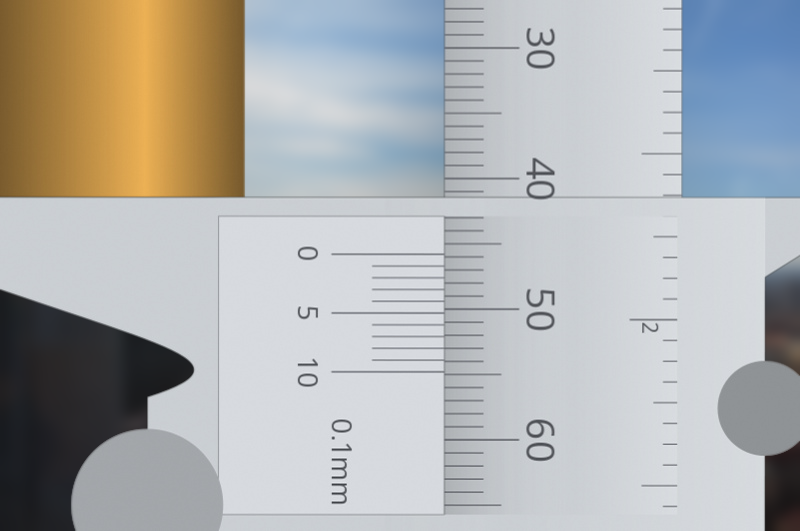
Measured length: 45.8 mm
